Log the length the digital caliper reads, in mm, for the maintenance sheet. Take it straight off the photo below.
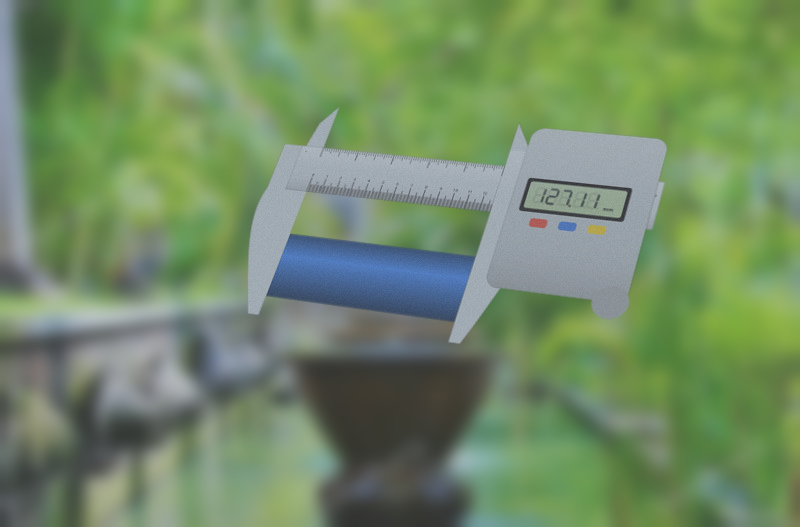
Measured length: 127.11 mm
